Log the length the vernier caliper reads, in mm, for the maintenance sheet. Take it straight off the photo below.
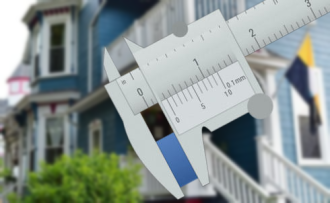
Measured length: 3.2 mm
